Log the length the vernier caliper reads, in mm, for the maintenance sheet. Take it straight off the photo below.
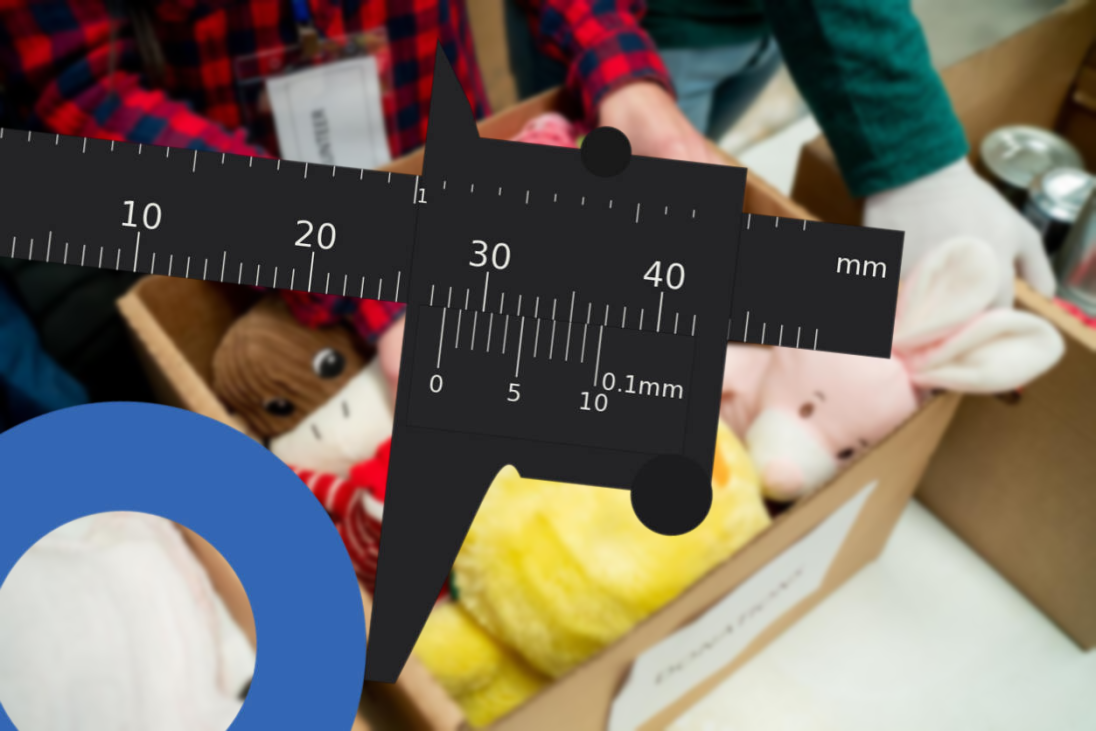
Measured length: 27.8 mm
